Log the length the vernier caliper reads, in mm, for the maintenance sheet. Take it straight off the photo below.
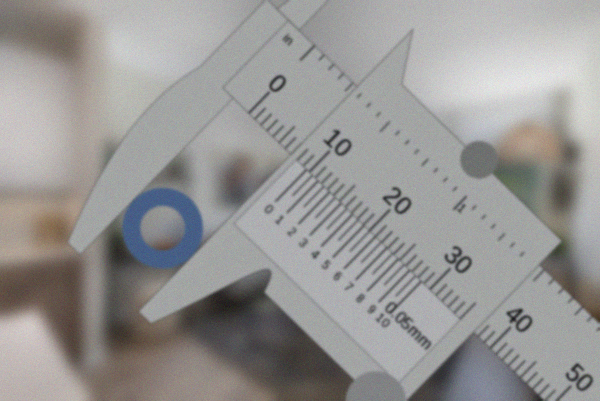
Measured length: 9.6 mm
